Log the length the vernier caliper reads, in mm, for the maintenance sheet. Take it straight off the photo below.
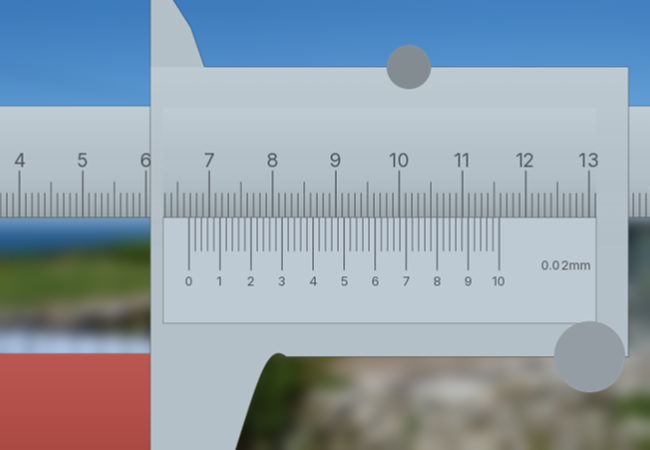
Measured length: 66.8 mm
